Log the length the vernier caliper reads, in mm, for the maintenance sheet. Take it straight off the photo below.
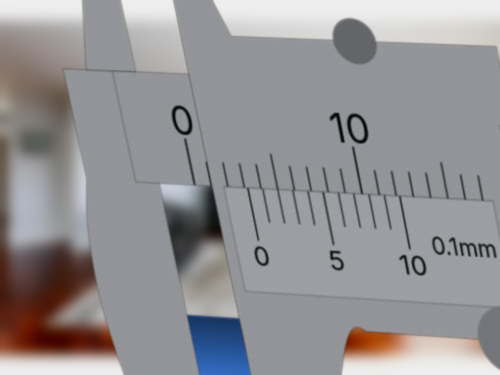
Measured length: 3.2 mm
